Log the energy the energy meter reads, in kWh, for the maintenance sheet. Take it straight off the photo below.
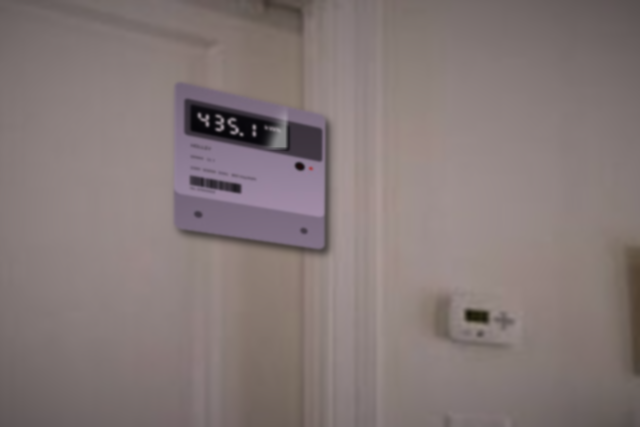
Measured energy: 435.1 kWh
